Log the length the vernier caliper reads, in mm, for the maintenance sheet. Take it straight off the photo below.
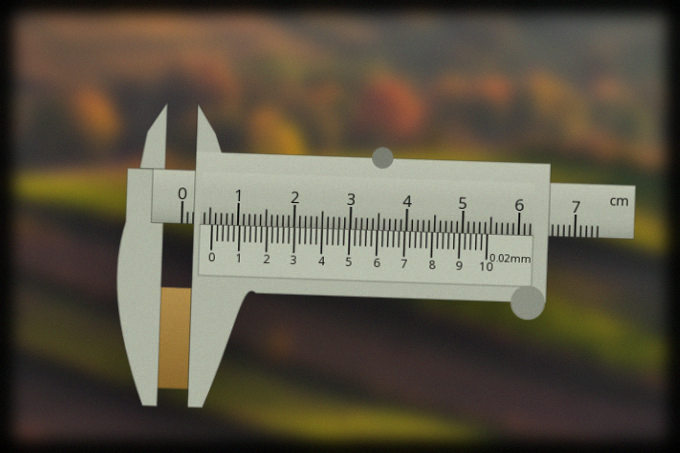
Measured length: 5.4 mm
